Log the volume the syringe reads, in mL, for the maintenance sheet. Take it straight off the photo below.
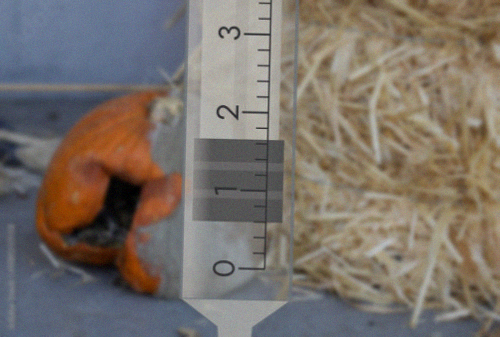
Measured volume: 0.6 mL
